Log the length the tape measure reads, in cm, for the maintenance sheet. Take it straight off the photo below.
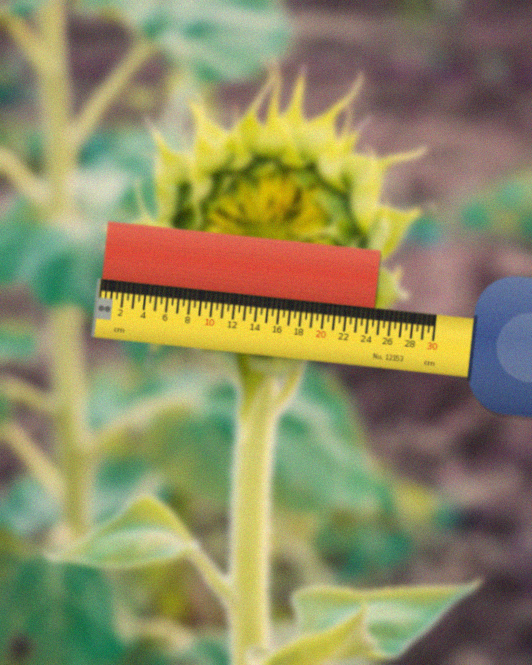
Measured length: 24.5 cm
